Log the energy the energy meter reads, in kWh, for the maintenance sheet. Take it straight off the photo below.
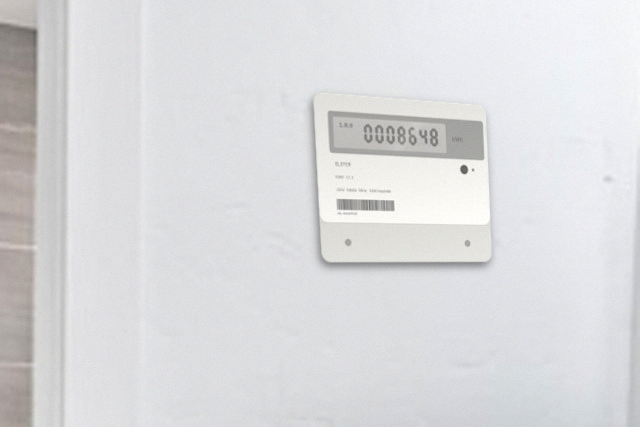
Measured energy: 8648 kWh
